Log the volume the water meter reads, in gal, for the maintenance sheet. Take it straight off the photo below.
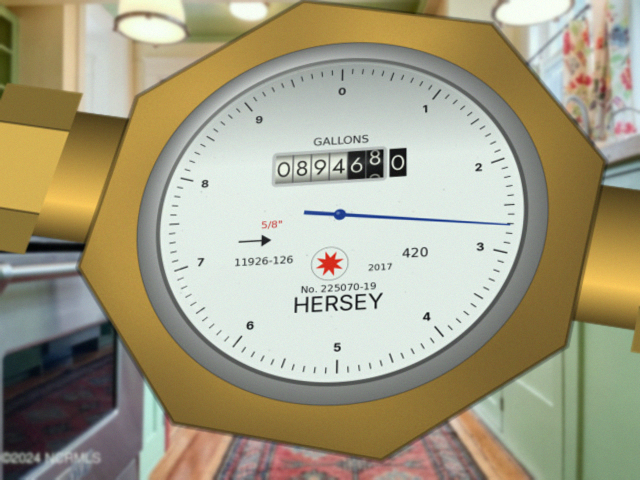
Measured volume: 894682.7 gal
